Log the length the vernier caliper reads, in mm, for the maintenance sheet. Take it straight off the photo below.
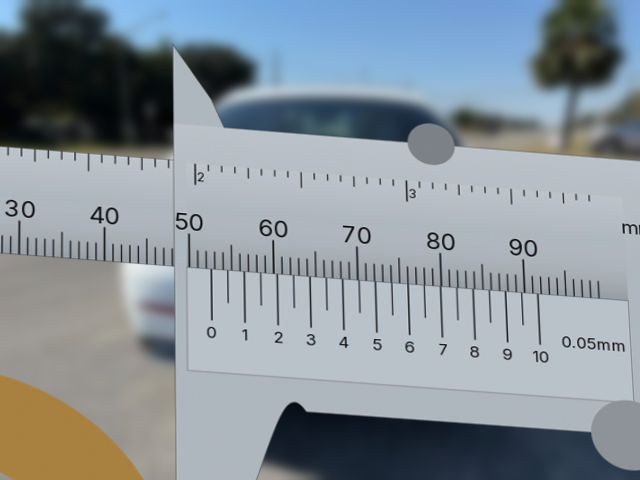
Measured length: 52.6 mm
